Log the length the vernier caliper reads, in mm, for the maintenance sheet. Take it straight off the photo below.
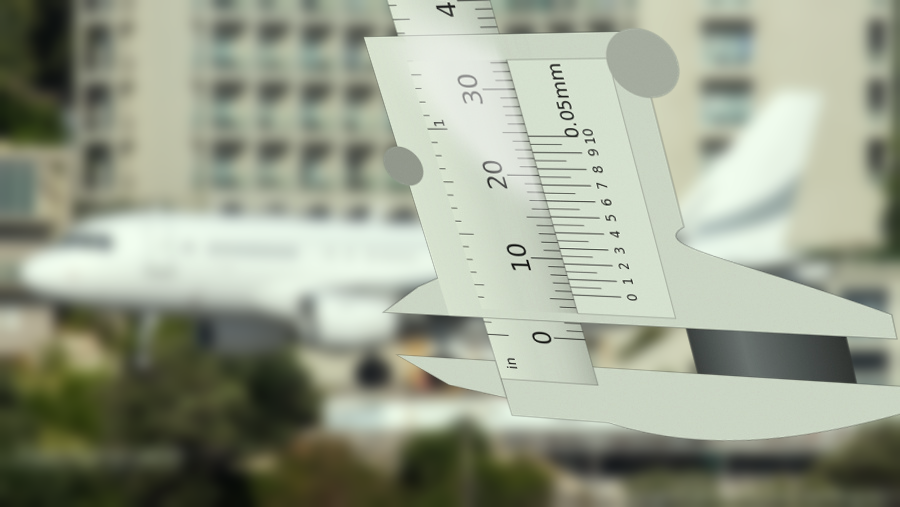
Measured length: 5.6 mm
